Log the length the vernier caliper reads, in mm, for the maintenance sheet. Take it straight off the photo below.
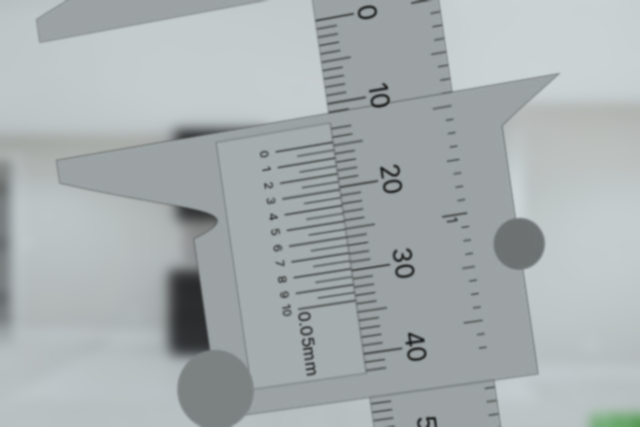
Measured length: 14.6 mm
